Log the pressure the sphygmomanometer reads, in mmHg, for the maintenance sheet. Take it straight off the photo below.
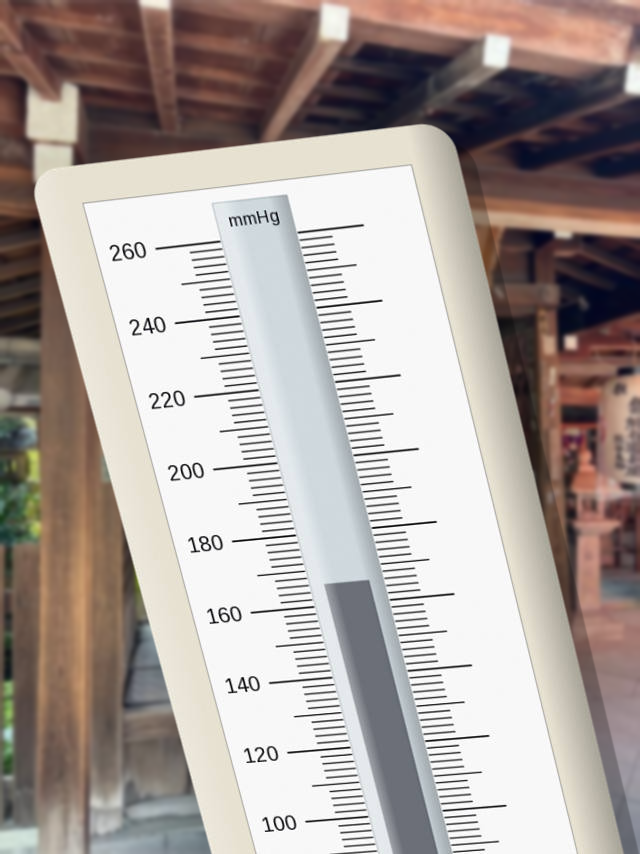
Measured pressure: 166 mmHg
